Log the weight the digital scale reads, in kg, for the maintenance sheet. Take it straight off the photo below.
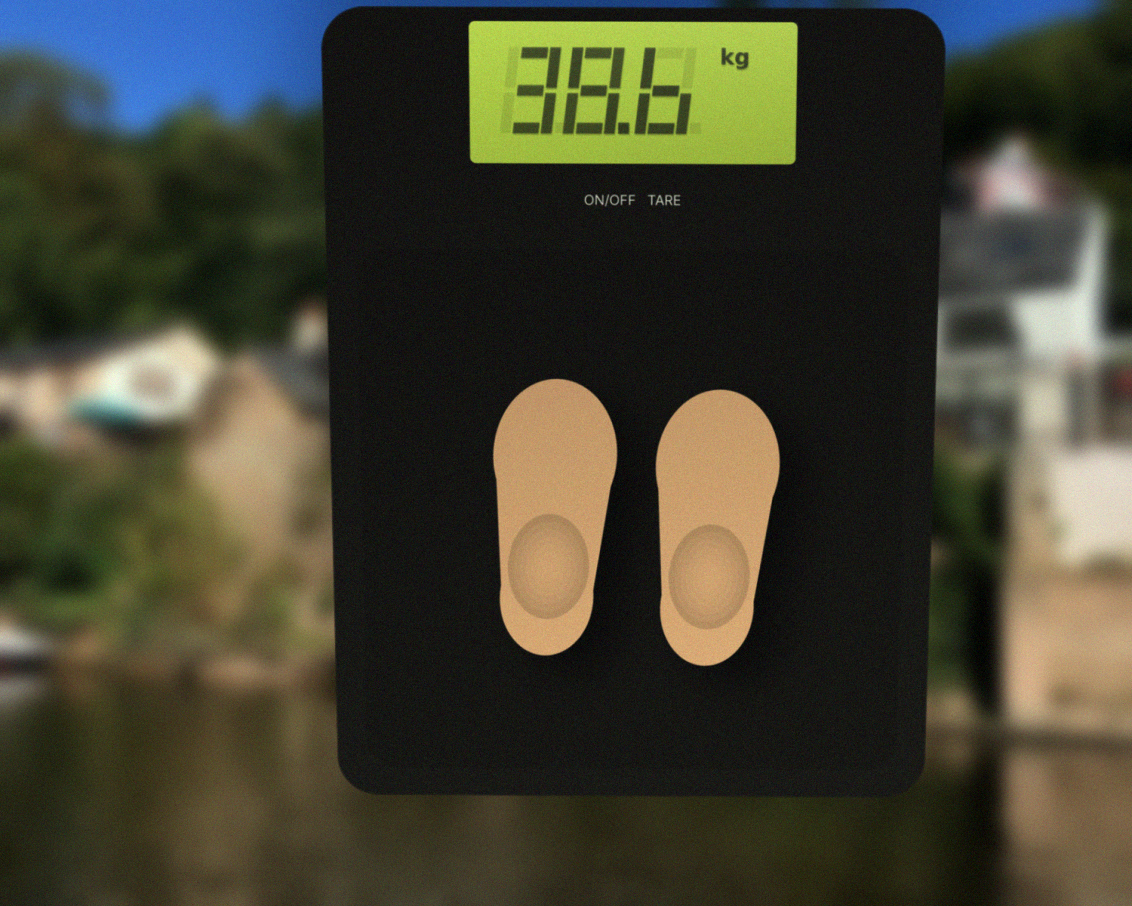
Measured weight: 38.6 kg
